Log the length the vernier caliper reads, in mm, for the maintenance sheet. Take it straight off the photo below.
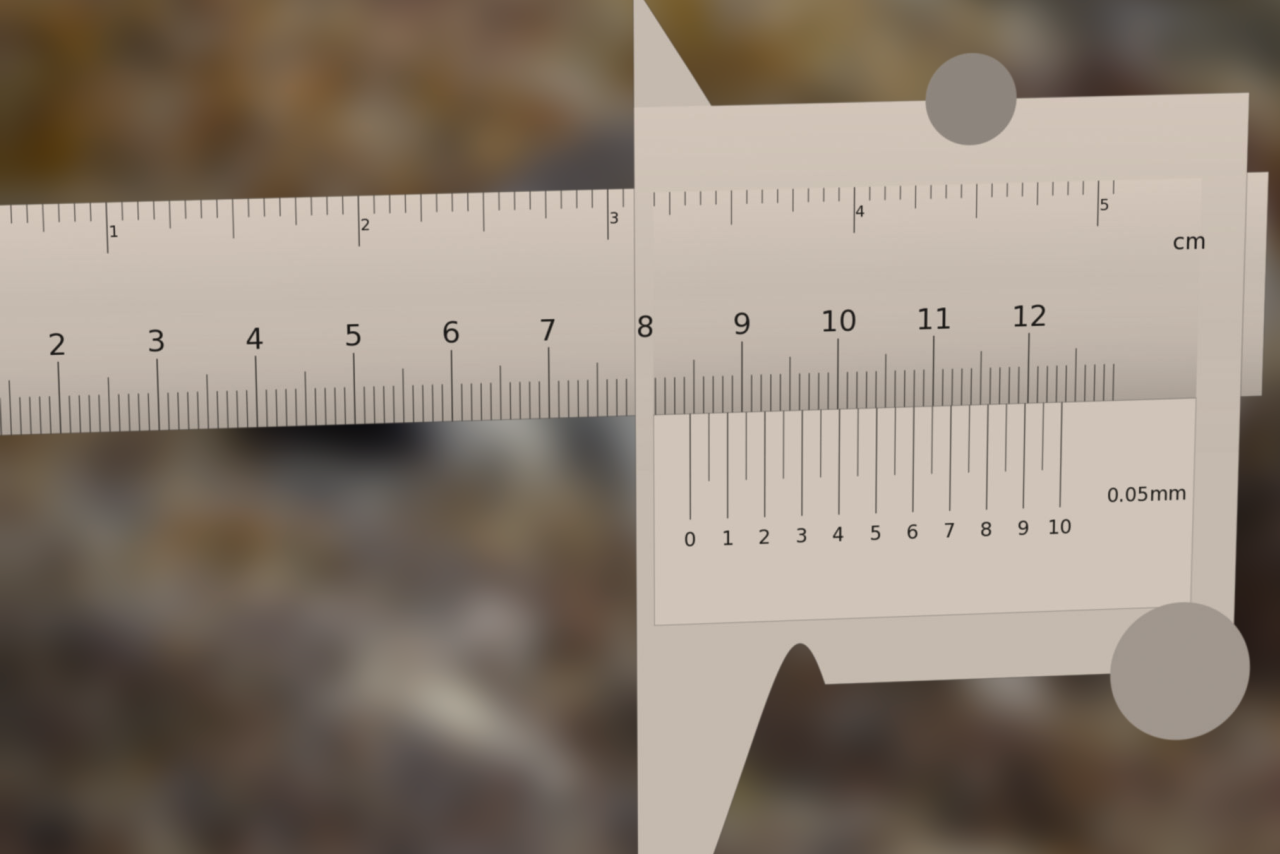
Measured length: 84.6 mm
